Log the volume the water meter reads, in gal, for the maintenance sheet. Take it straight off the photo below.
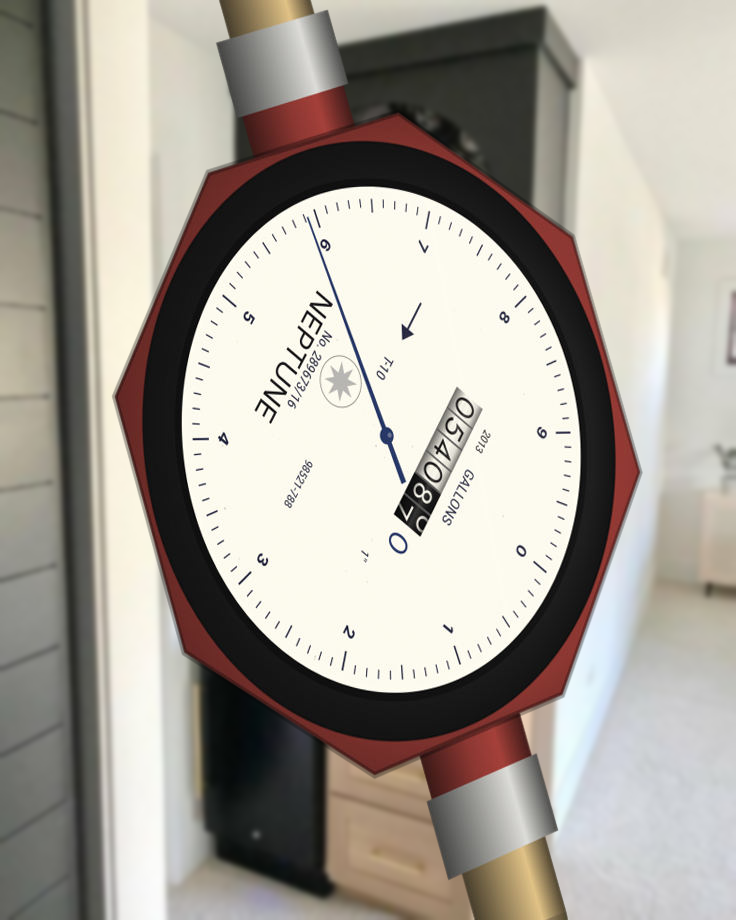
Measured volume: 540865.9 gal
